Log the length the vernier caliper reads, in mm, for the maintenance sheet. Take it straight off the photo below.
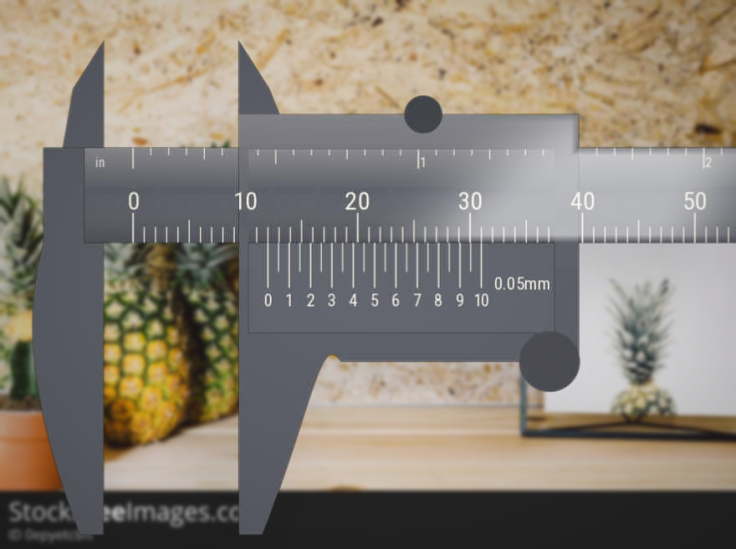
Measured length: 12.0 mm
